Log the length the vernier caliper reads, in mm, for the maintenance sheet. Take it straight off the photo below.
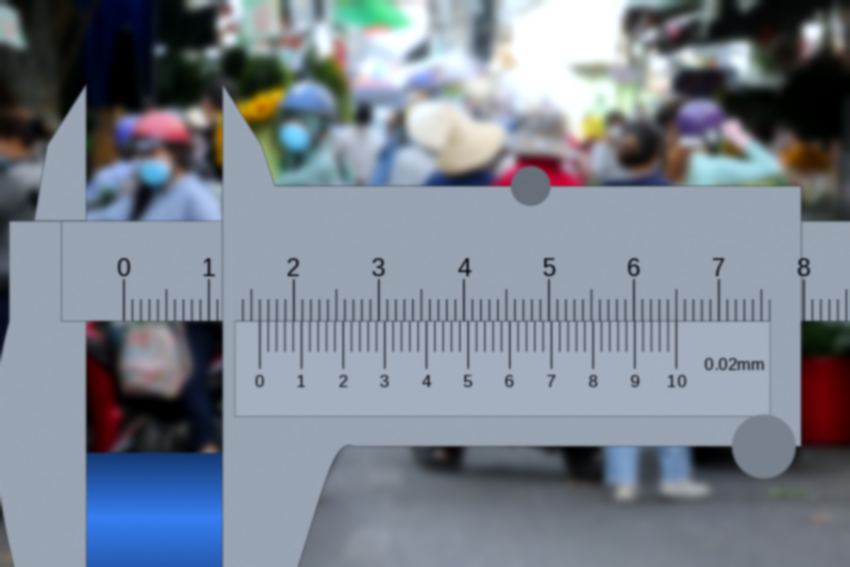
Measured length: 16.0 mm
